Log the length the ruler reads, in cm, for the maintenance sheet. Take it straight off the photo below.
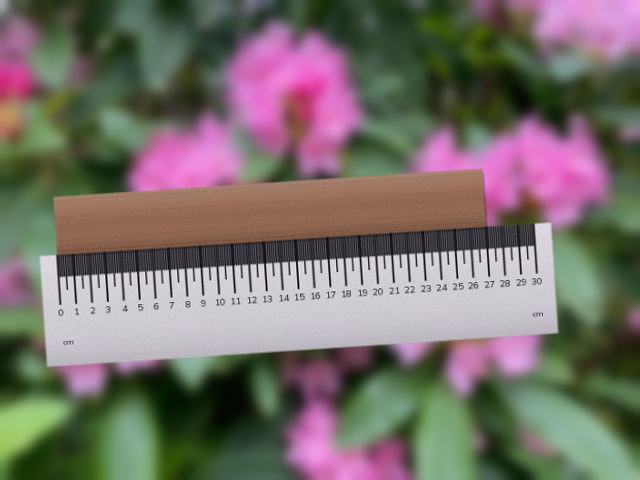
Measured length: 27 cm
